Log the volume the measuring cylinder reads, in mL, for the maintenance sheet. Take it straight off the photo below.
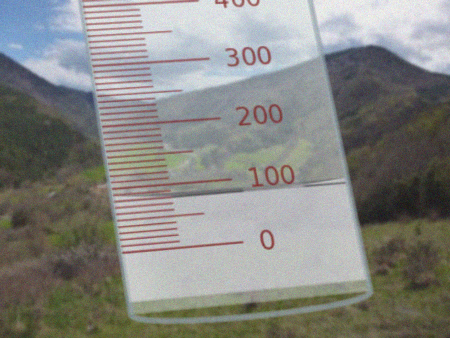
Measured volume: 80 mL
